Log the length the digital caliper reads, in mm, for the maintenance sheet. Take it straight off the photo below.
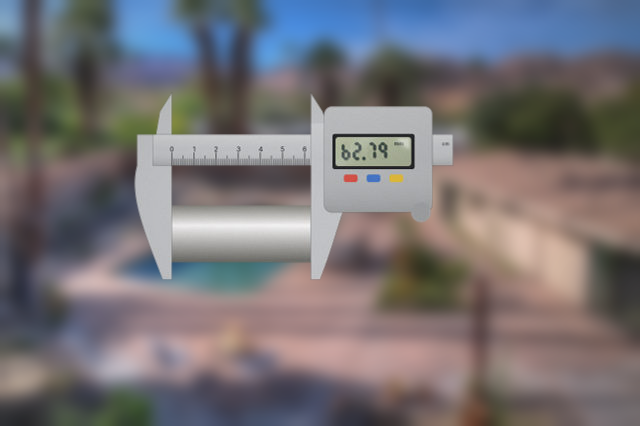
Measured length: 62.79 mm
